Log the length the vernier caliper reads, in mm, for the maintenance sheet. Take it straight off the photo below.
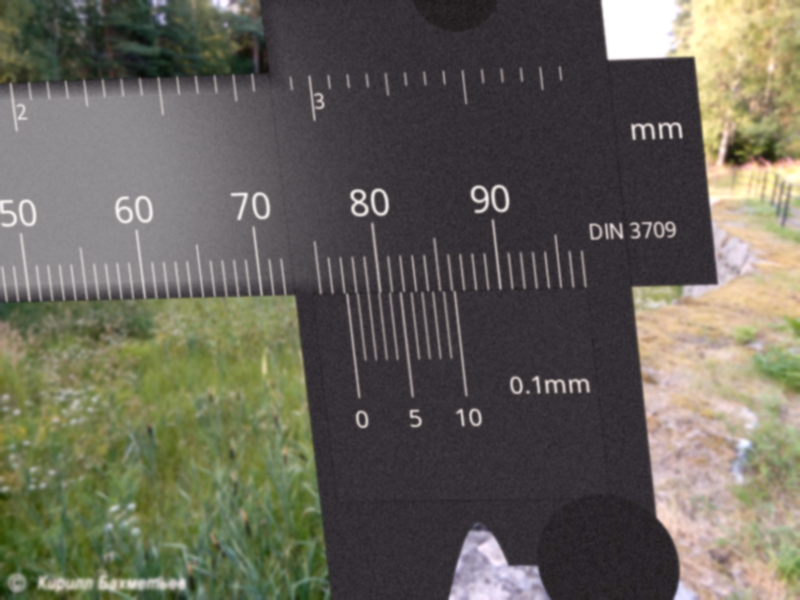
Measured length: 77.2 mm
